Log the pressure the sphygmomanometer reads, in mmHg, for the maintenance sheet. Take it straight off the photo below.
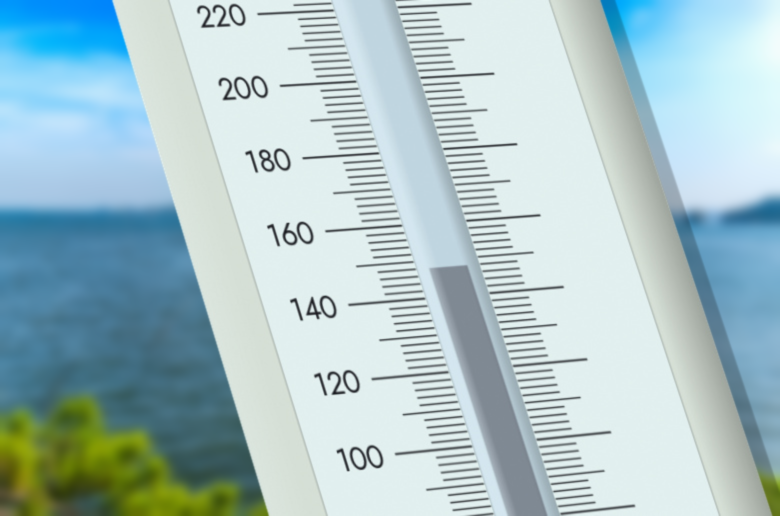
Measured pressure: 148 mmHg
